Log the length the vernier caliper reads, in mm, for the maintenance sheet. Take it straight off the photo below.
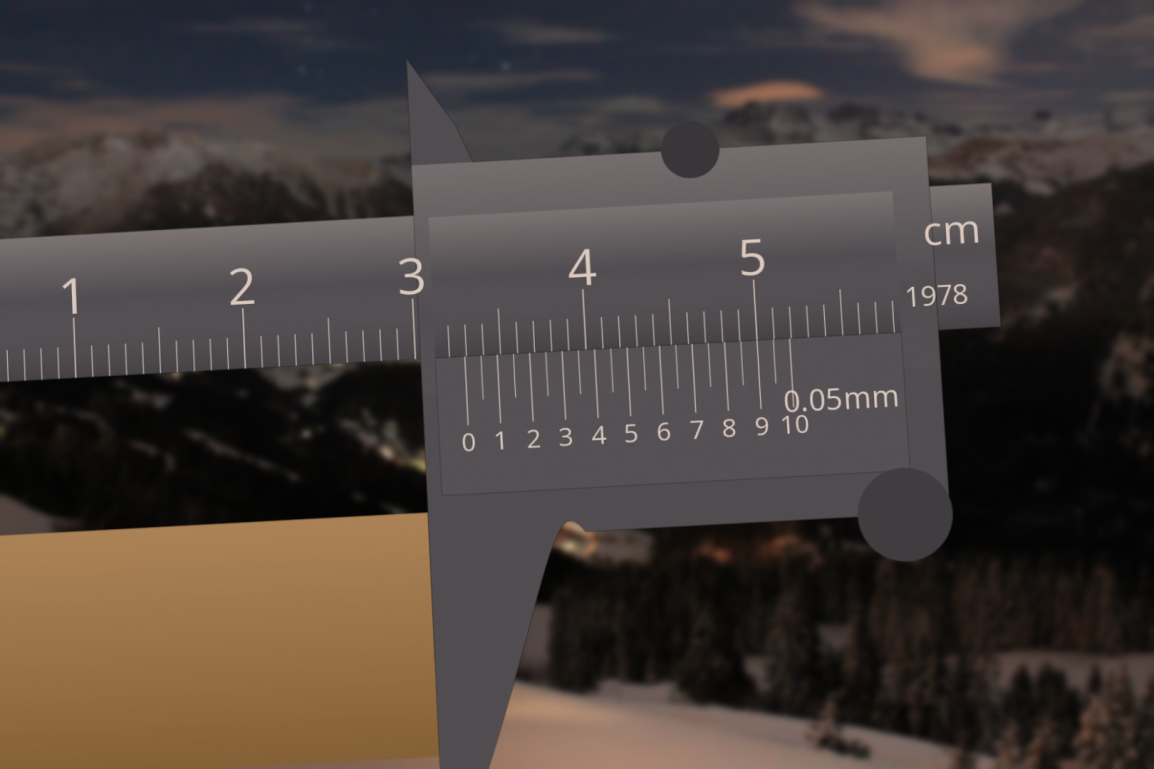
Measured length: 32.9 mm
